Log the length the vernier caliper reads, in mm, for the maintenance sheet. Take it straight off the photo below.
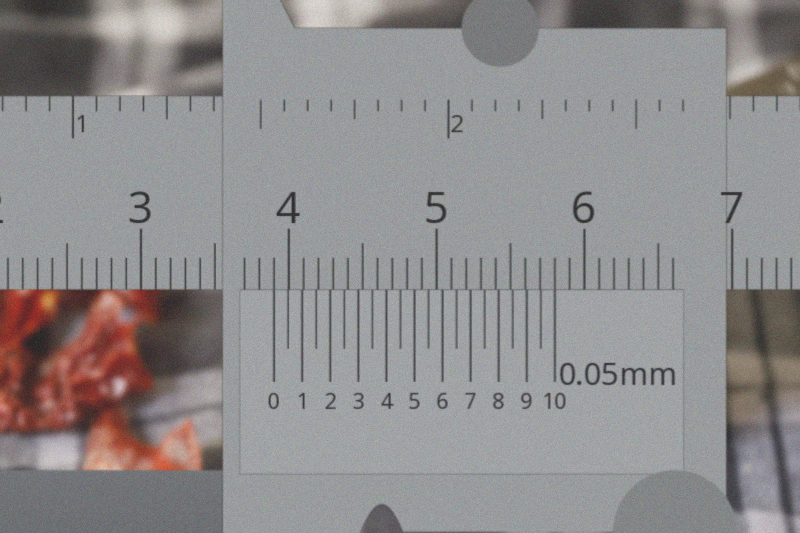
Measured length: 39.0 mm
